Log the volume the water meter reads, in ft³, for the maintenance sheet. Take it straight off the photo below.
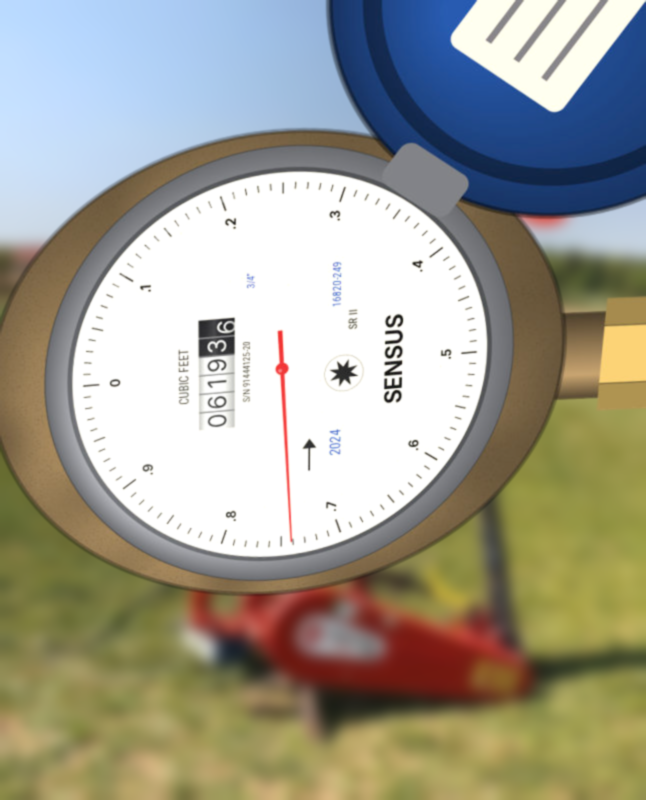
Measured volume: 61935.74 ft³
